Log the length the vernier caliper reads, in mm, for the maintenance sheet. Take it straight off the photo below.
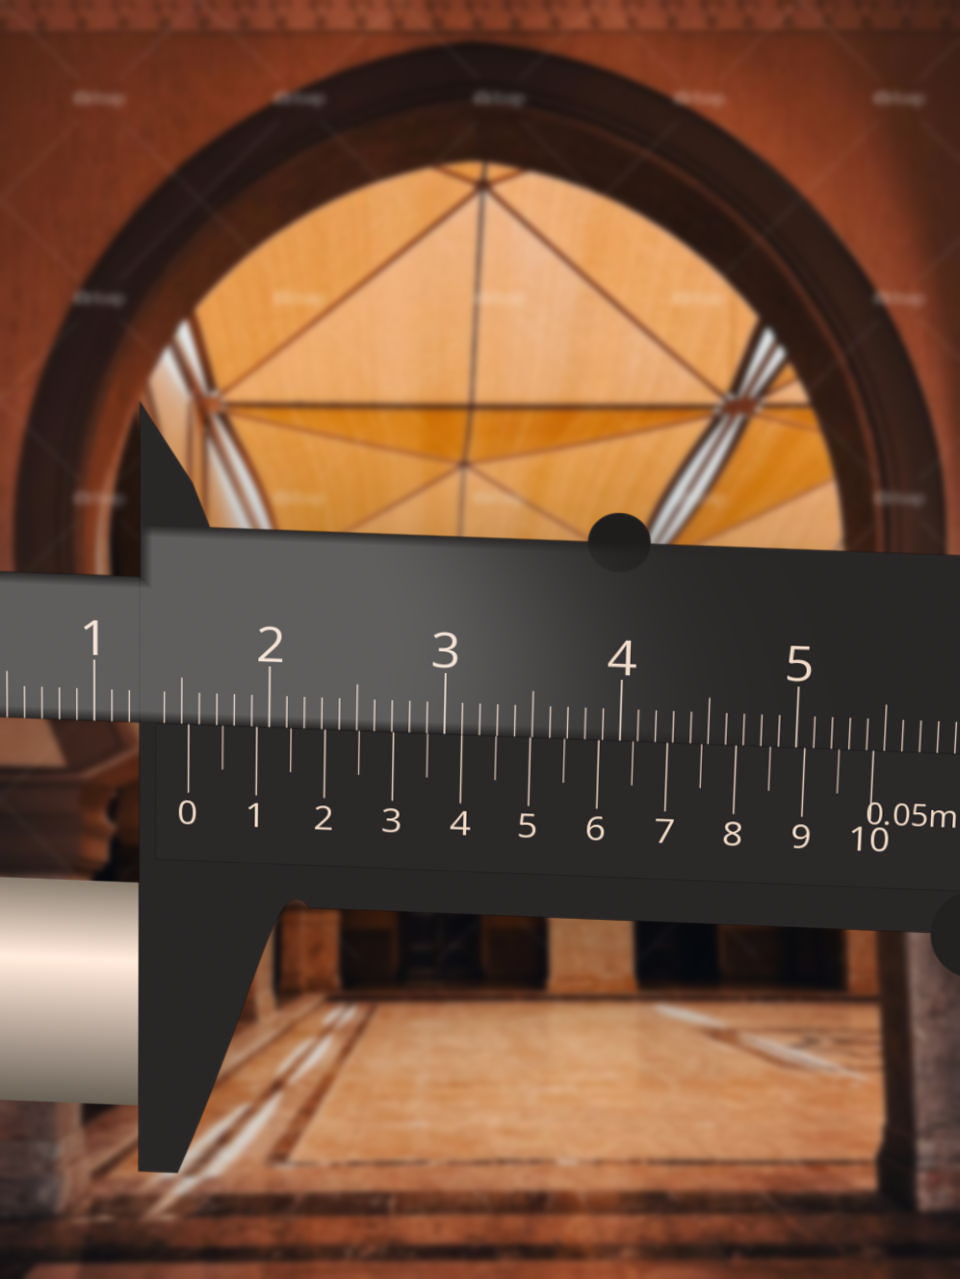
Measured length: 15.4 mm
